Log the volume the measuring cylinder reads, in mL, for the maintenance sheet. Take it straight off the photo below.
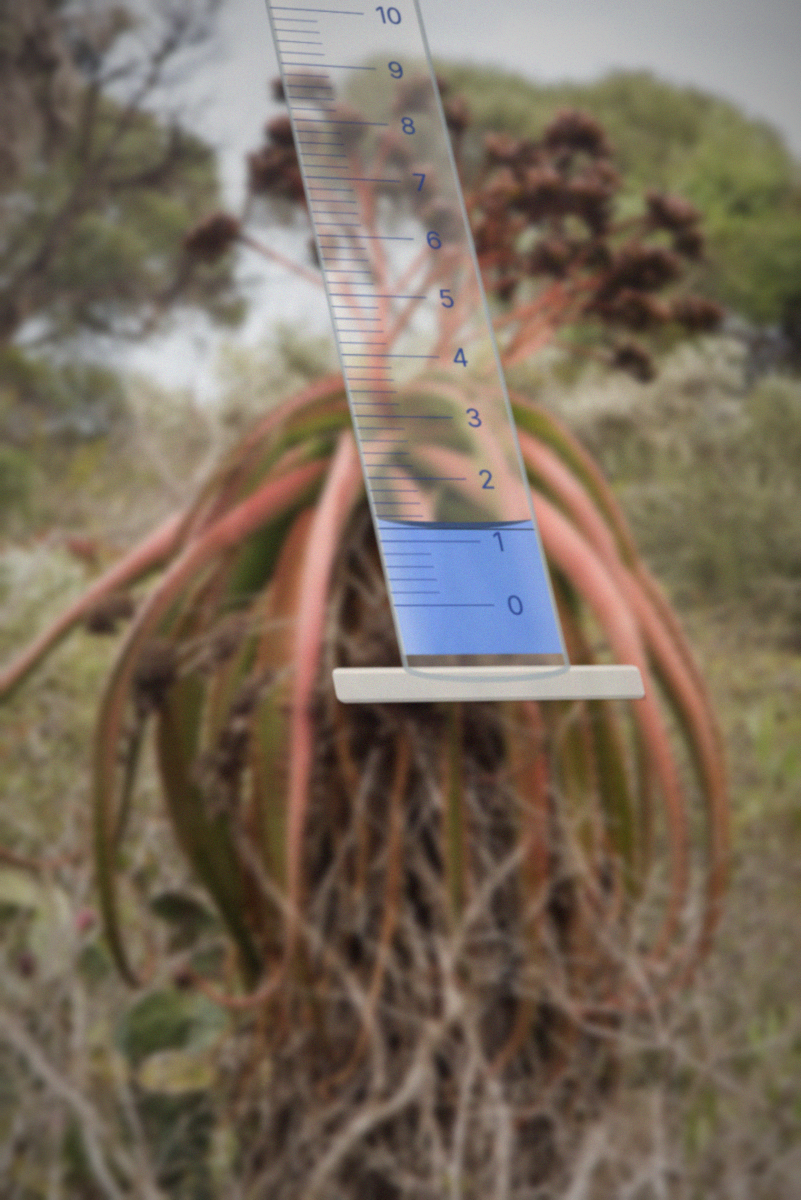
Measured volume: 1.2 mL
